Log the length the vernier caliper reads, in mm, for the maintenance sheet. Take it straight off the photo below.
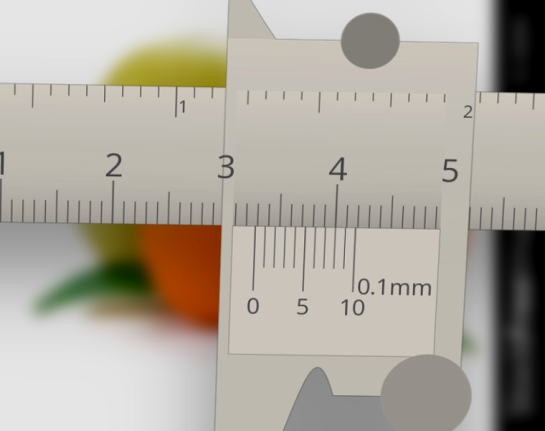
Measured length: 32.8 mm
